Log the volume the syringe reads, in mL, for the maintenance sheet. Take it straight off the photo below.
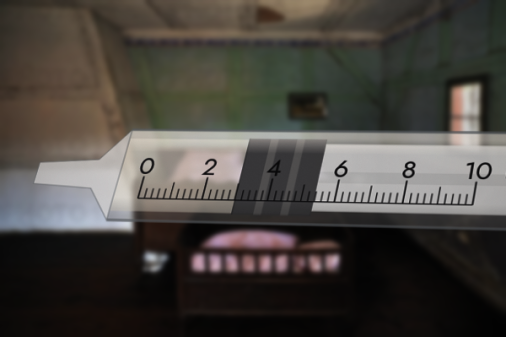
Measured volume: 3 mL
